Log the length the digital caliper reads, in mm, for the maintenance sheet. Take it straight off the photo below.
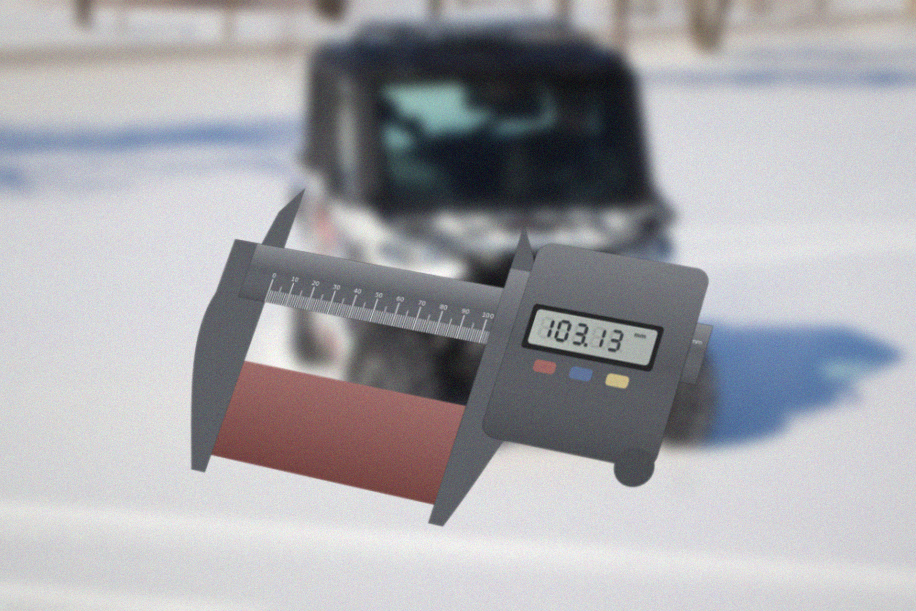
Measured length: 103.13 mm
